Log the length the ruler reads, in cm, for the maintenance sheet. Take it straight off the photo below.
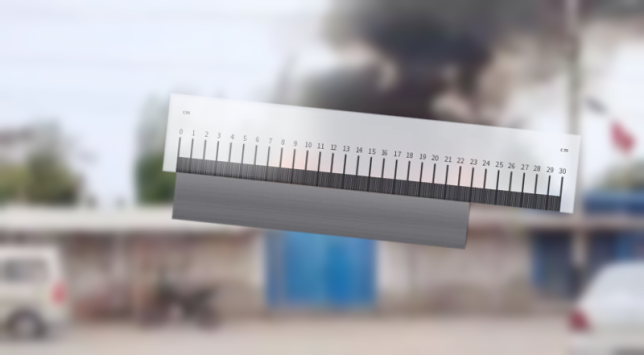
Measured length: 23 cm
